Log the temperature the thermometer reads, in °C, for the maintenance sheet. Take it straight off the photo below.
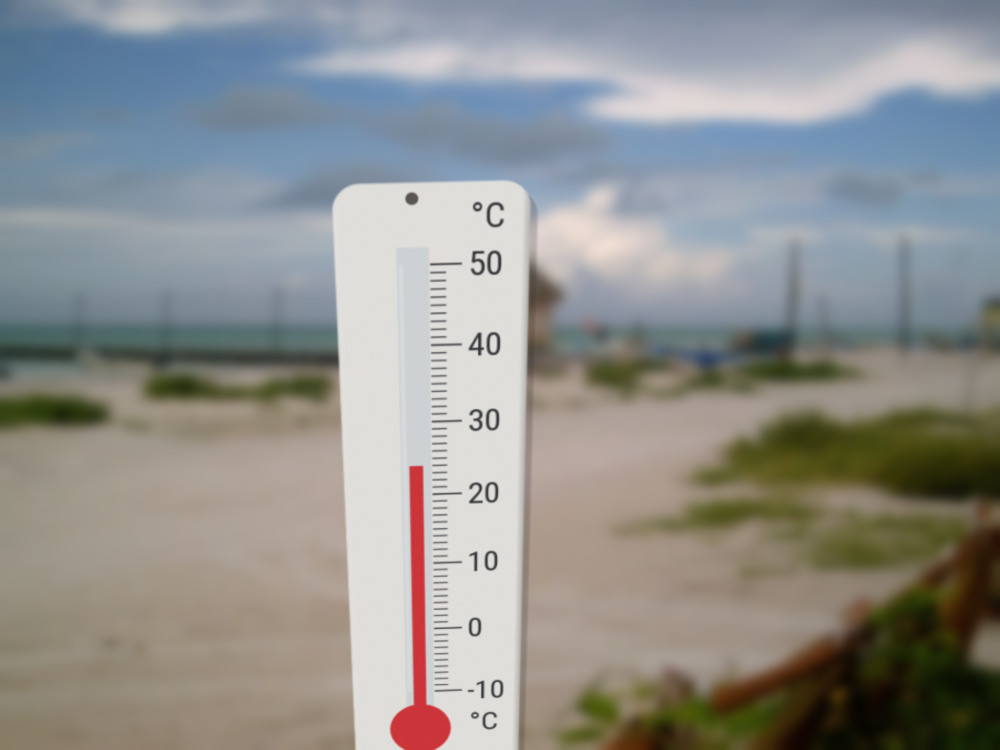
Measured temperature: 24 °C
